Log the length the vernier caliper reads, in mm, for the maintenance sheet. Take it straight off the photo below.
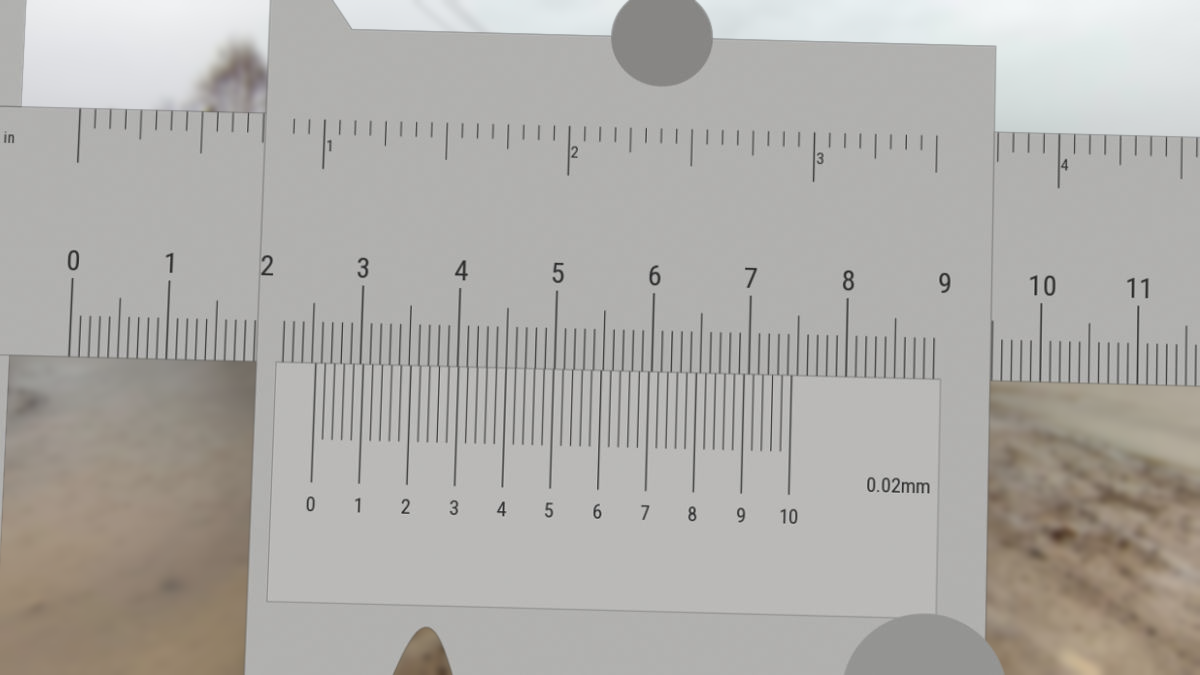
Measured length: 25.4 mm
